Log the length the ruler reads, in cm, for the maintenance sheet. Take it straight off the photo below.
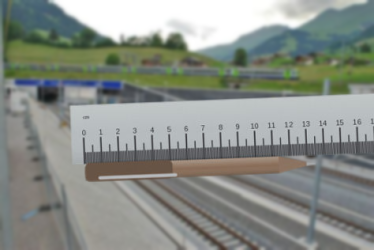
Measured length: 13.5 cm
